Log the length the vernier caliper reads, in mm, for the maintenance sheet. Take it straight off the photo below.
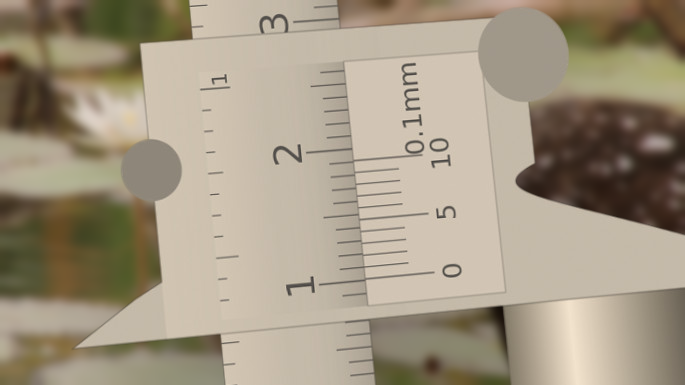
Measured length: 10.1 mm
